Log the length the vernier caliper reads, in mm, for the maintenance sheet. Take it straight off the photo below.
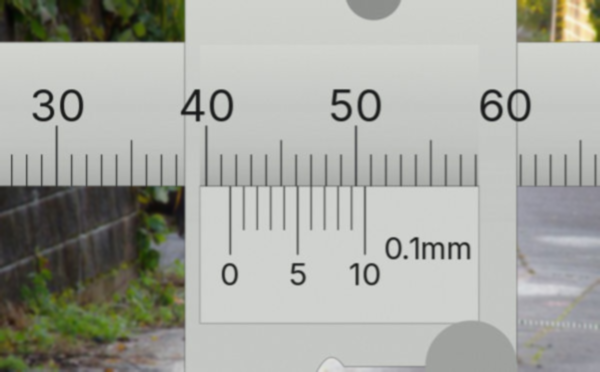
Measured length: 41.6 mm
